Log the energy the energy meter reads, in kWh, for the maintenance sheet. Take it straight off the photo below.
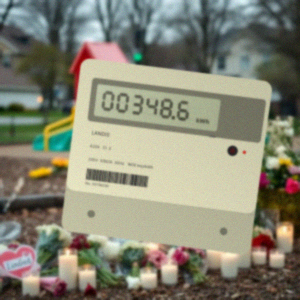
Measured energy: 348.6 kWh
